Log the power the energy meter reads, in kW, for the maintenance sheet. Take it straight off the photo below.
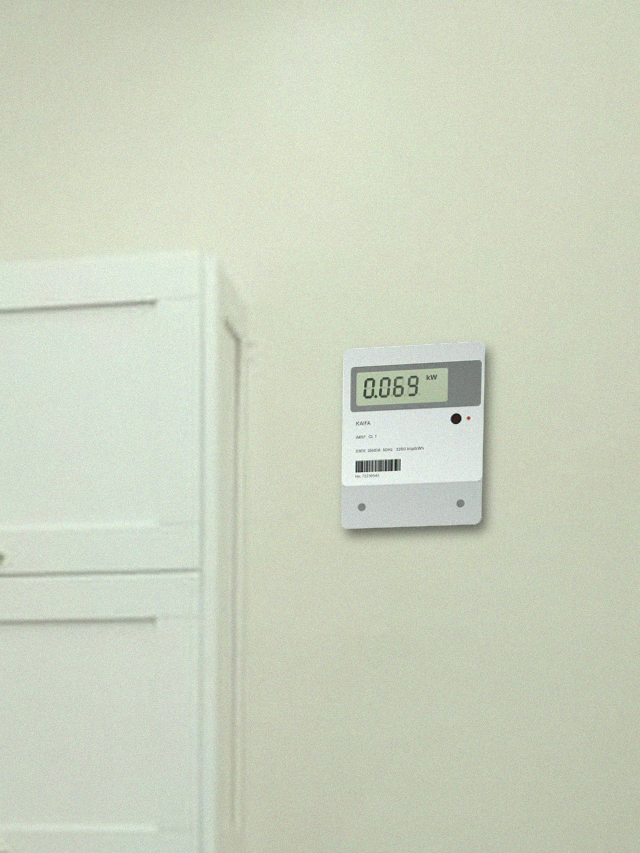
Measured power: 0.069 kW
